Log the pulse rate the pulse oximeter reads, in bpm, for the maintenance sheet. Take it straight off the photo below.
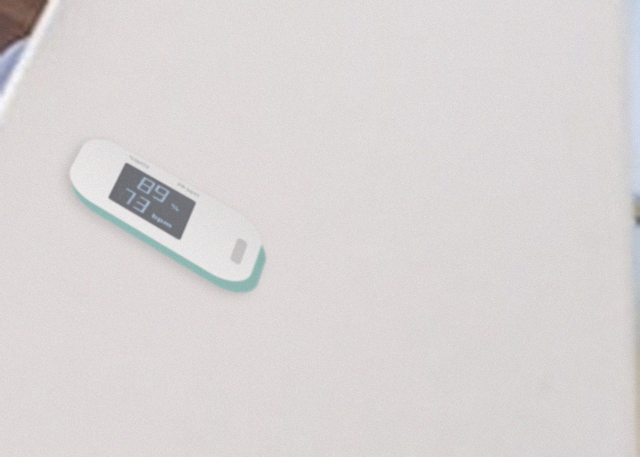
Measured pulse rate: 73 bpm
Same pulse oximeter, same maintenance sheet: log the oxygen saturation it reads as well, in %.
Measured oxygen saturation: 89 %
